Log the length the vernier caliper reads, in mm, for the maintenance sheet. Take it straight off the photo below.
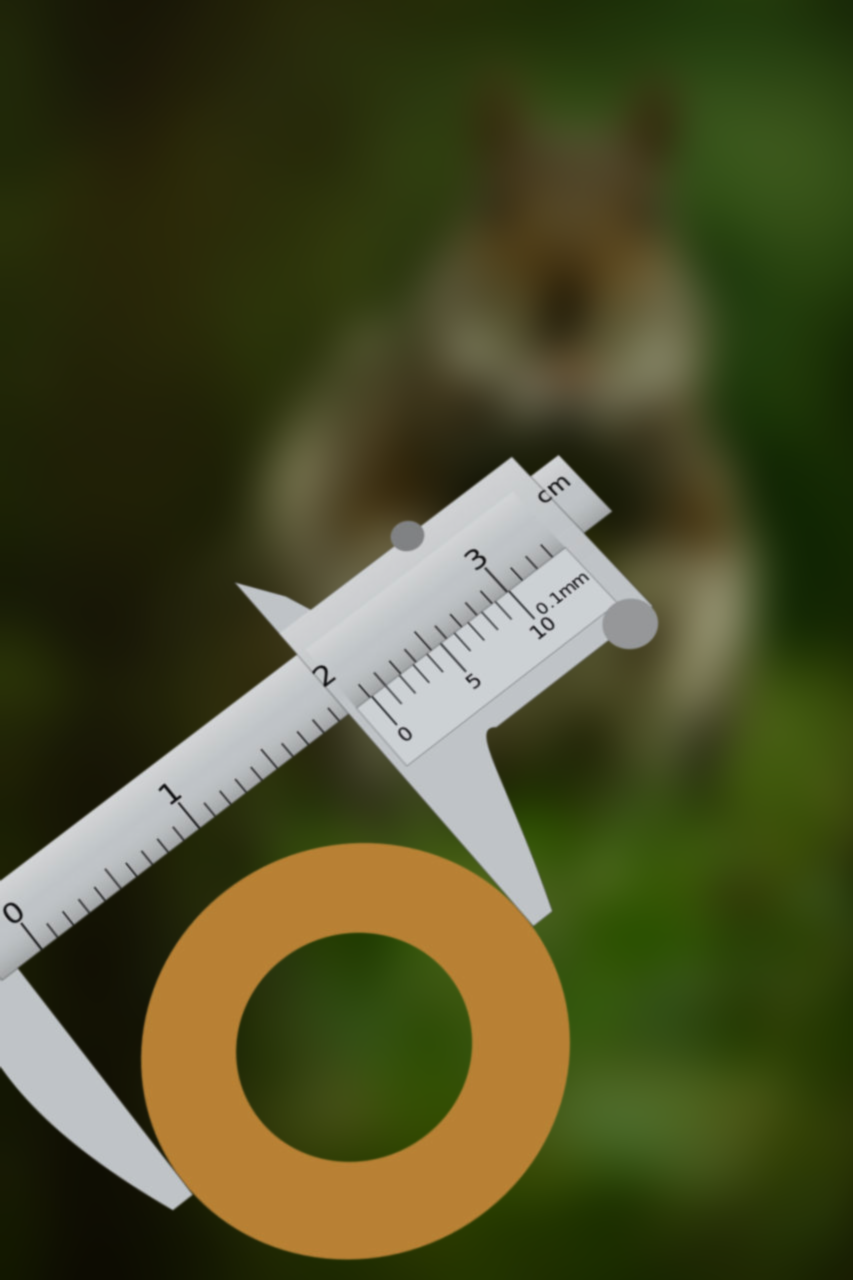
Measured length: 21.1 mm
